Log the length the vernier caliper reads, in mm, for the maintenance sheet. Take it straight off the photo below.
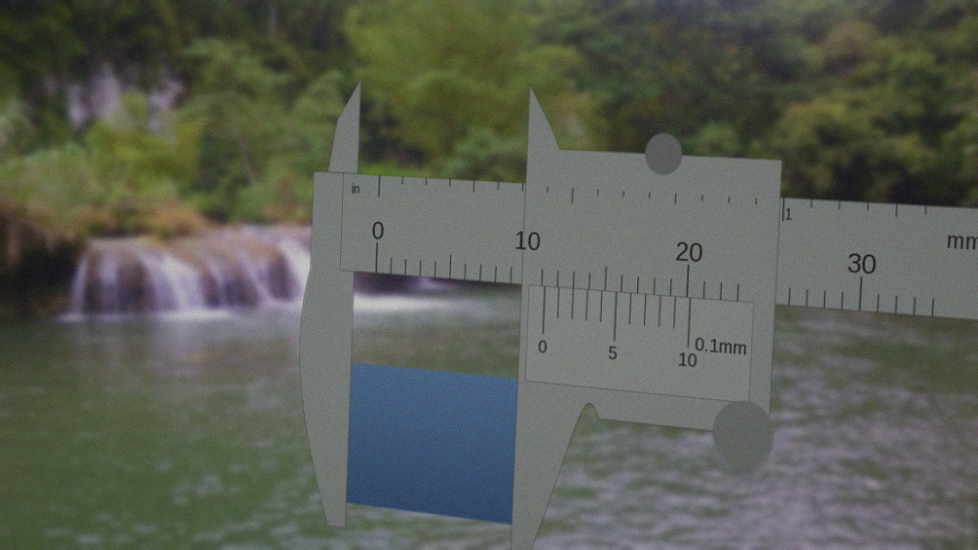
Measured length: 11.2 mm
